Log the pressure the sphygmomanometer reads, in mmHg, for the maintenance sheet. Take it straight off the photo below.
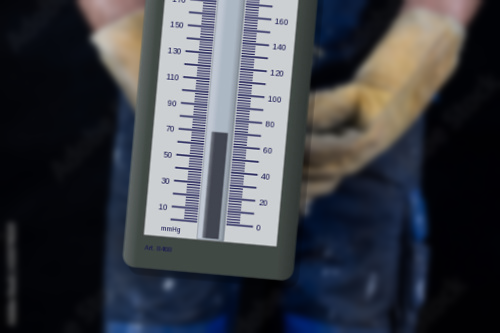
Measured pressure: 70 mmHg
